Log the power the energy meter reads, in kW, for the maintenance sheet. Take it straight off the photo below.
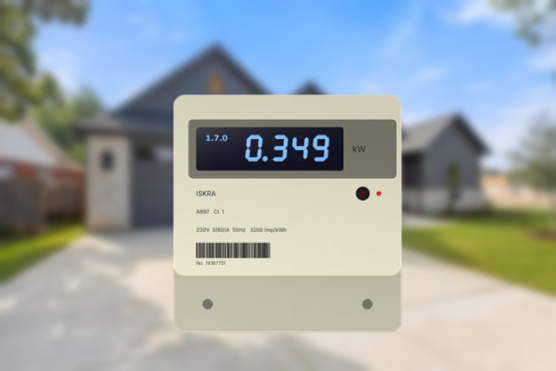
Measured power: 0.349 kW
